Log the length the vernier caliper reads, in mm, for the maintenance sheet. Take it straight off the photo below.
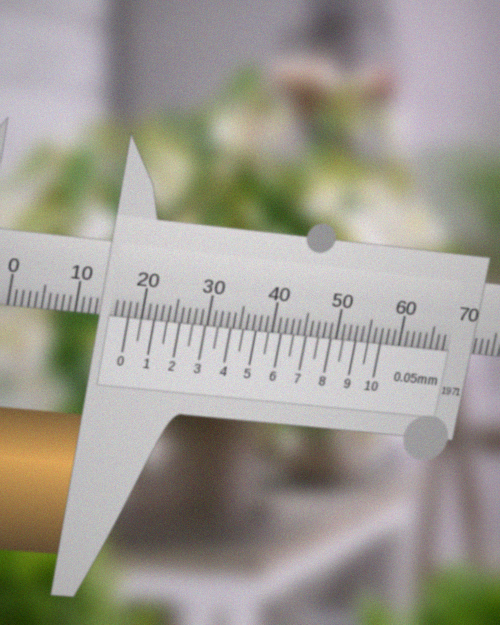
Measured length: 18.0 mm
